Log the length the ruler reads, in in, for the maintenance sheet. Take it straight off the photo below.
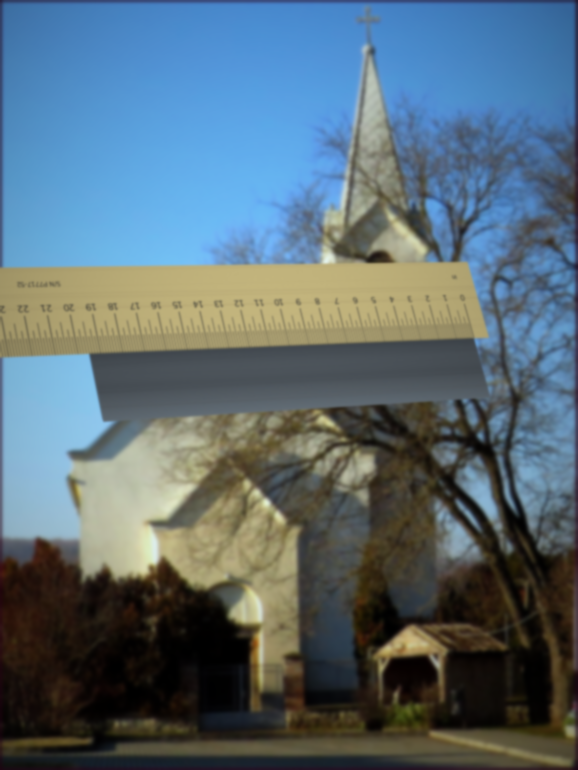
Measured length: 19.5 in
